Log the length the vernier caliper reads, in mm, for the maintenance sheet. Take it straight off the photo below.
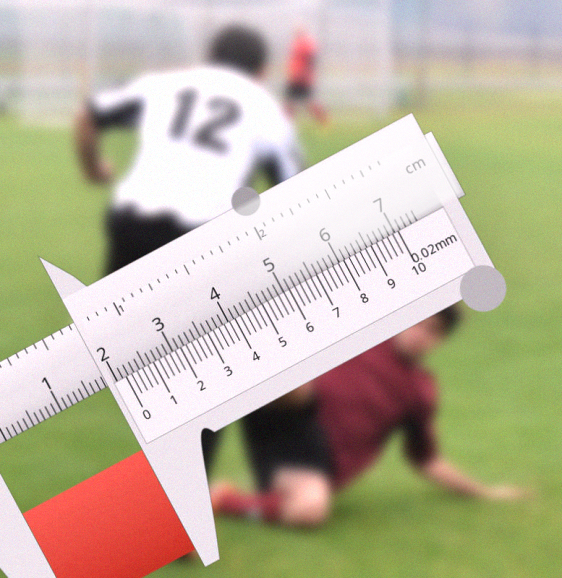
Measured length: 21.6 mm
